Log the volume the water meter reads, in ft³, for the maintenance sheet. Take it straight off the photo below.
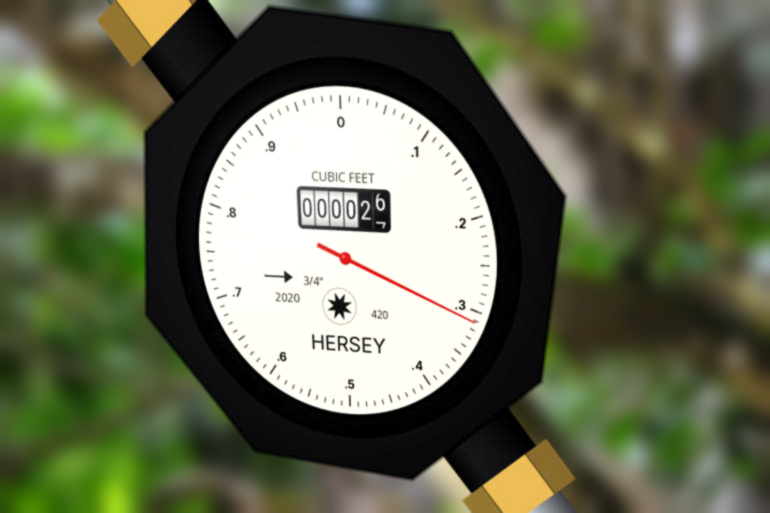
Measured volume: 26.31 ft³
